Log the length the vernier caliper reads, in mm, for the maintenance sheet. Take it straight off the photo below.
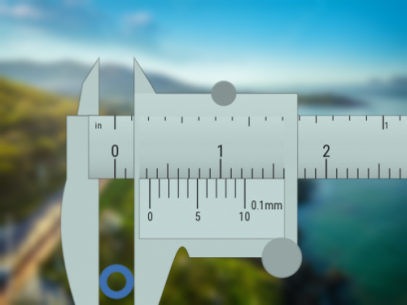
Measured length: 3.3 mm
